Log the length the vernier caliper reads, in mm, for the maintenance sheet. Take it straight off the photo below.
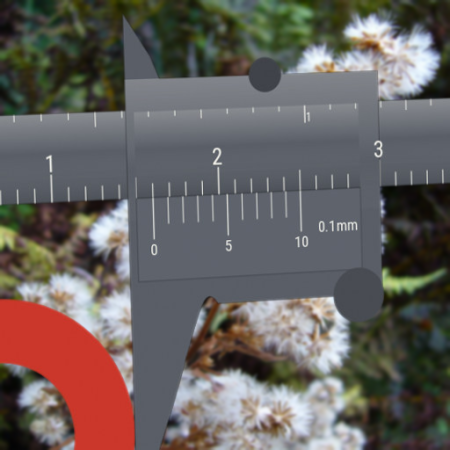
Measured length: 16.0 mm
